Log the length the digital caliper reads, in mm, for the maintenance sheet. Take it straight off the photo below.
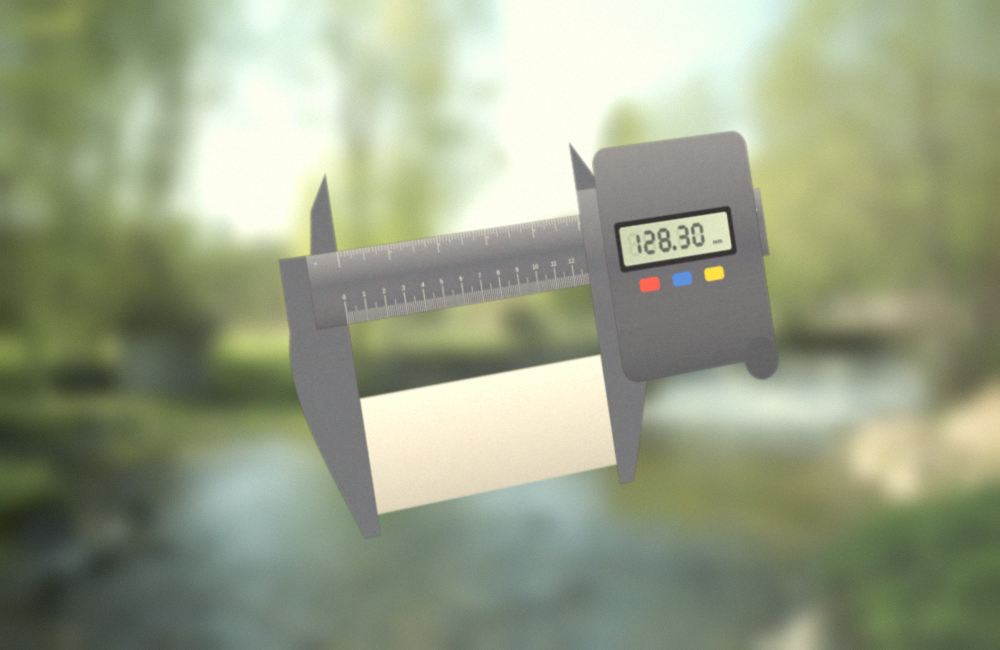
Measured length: 128.30 mm
